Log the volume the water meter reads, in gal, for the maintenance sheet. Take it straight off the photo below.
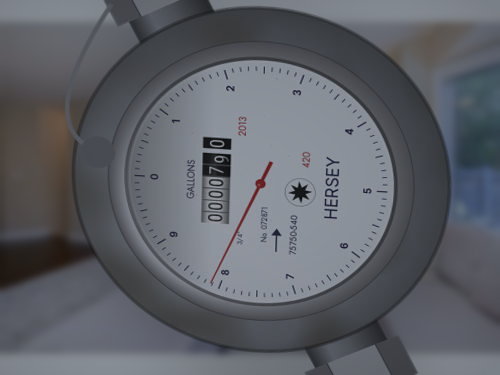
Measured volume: 788.1 gal
